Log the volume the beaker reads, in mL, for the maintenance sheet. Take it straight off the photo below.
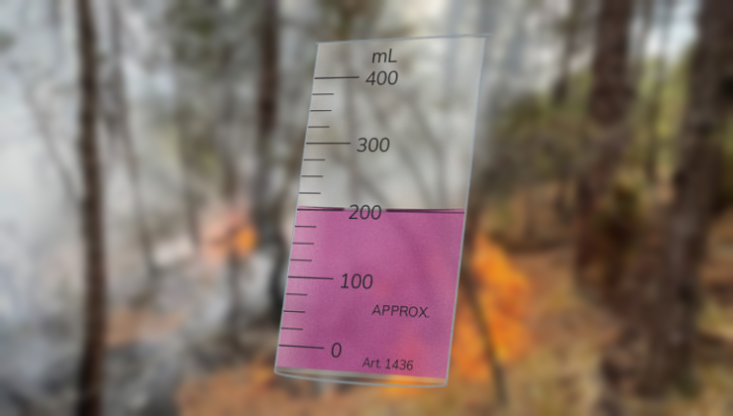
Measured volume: 200 mL
